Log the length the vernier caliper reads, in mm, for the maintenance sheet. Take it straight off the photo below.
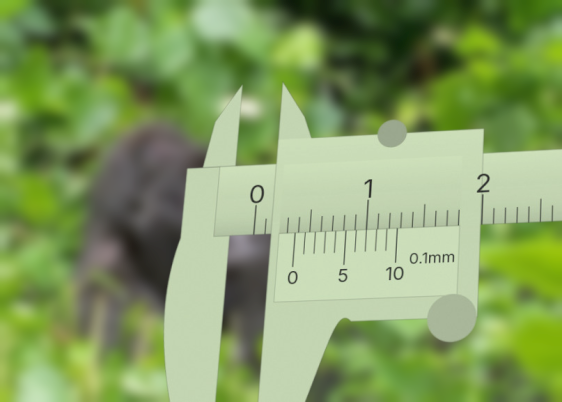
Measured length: 3.7 mm
